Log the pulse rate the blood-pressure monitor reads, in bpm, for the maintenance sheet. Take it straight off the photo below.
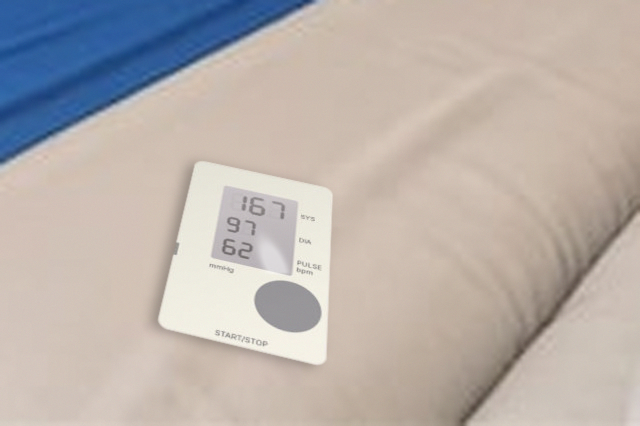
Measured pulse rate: 62 bpm
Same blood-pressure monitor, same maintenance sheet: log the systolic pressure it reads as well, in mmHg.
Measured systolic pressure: 167 mmHg
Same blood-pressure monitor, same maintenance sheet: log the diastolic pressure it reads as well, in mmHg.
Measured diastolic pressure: 97 mmHg
